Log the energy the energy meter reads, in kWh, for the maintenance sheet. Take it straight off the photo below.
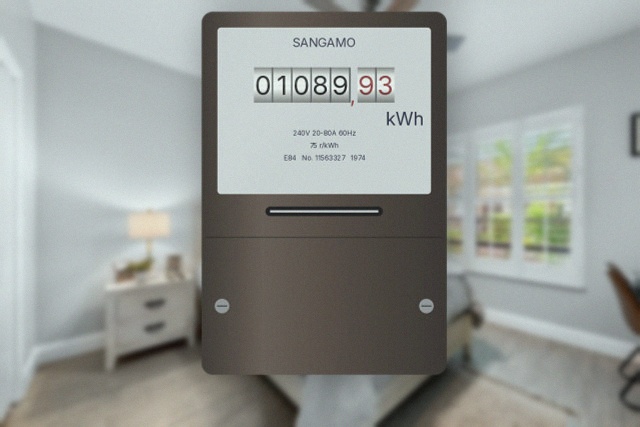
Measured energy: 1089.93 kWh
